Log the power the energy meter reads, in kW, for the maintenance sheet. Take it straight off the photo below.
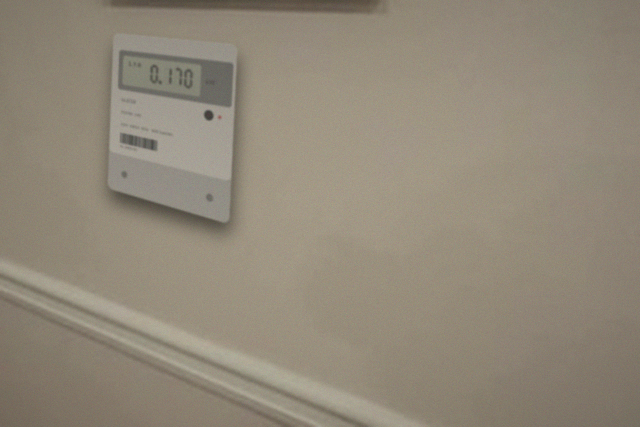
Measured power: 0.170 kW
